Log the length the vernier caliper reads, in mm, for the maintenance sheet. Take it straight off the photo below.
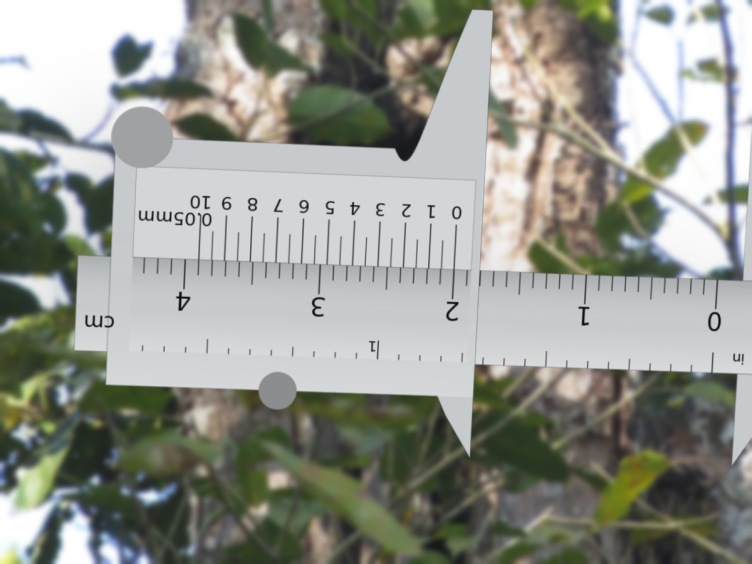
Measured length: 20.0 mm
